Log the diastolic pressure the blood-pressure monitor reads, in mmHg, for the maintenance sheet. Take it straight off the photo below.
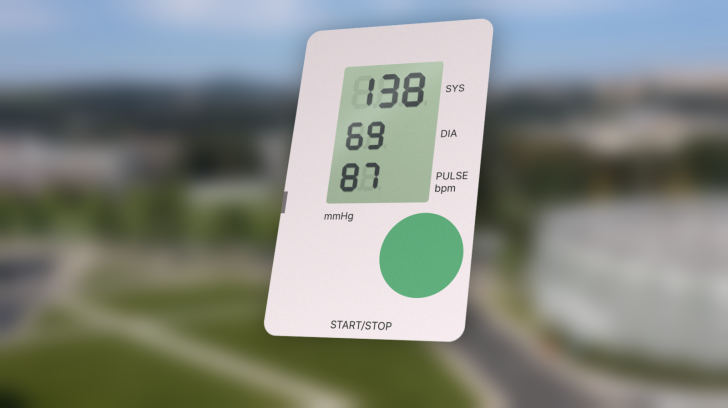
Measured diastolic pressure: 69 mmHg
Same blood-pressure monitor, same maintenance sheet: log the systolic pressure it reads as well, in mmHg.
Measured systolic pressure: 138 mmHg
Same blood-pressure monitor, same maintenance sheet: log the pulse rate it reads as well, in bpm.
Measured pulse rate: 87 bpm
